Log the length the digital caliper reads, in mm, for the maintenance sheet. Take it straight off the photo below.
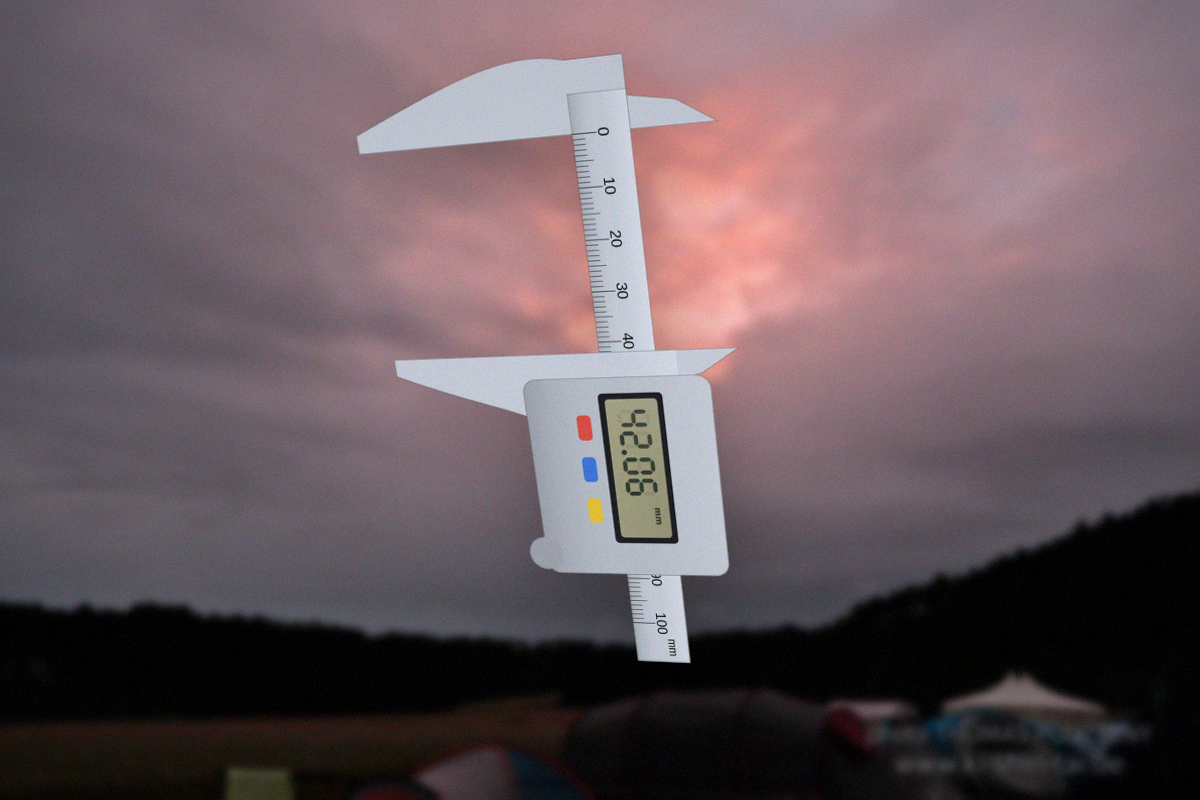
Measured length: 42.06 mm
